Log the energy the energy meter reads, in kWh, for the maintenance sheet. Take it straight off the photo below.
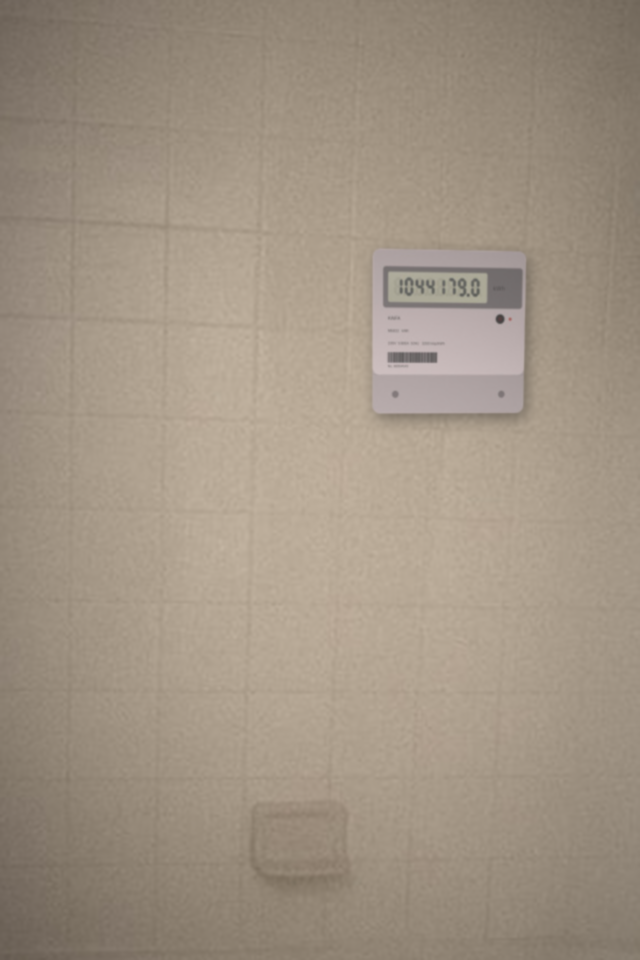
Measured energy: 1044179.0 kWh
